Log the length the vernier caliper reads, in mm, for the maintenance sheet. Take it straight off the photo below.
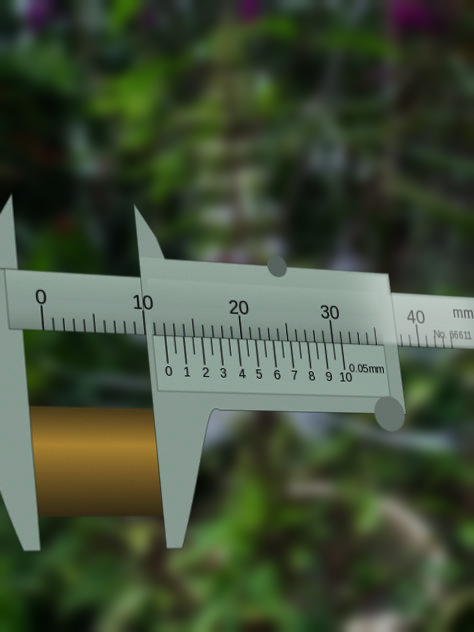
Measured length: 12.0 mm
